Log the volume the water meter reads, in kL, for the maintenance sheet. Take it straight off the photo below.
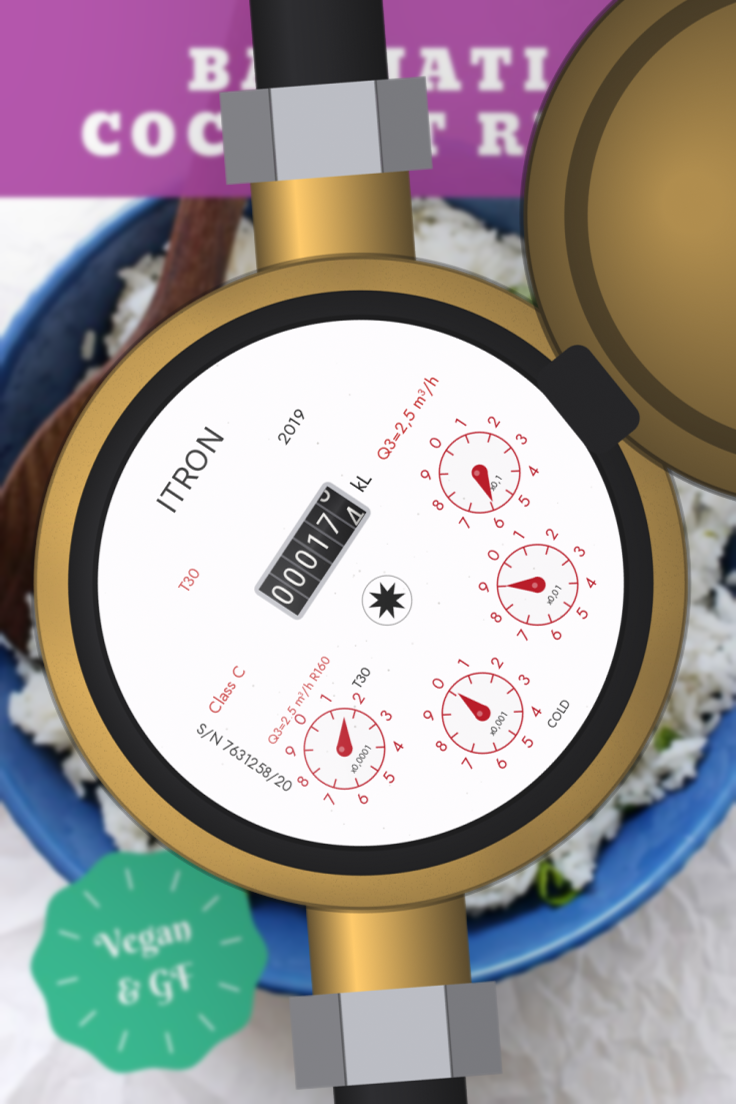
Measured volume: 173.5901 kL
